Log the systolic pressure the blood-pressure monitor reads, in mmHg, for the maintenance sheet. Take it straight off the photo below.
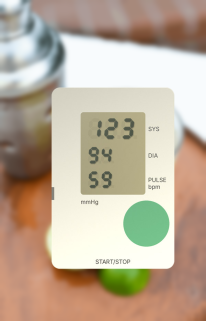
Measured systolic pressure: 123 mmHg
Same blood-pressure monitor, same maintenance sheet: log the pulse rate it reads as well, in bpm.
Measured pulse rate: 59 bpm
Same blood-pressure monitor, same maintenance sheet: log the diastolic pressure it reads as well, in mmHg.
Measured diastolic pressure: 94 mmHg
